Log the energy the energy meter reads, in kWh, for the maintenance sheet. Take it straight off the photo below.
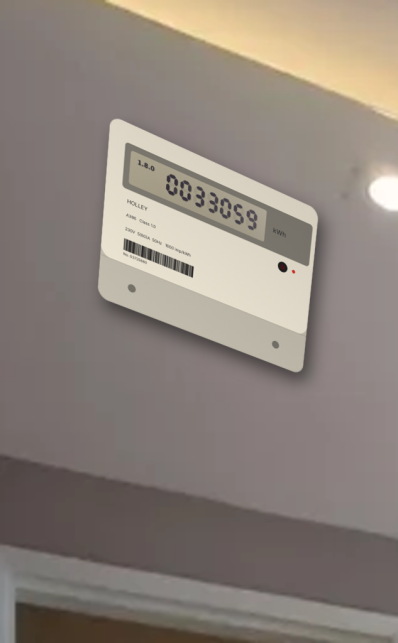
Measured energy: 33059 kWh
